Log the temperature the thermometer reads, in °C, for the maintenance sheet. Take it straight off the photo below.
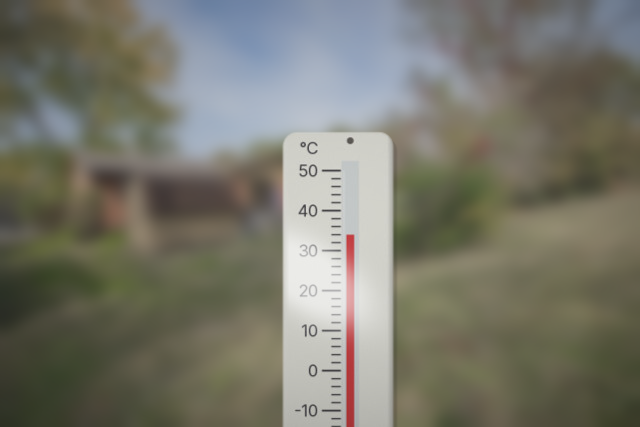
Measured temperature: 34 °C
